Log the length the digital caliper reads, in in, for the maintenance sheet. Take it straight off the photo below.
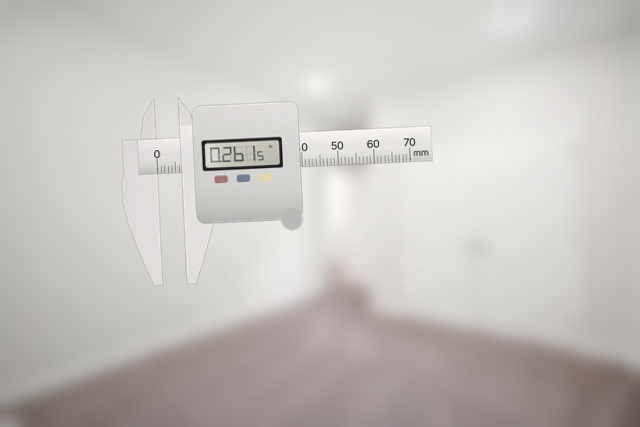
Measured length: 0.2615 in
